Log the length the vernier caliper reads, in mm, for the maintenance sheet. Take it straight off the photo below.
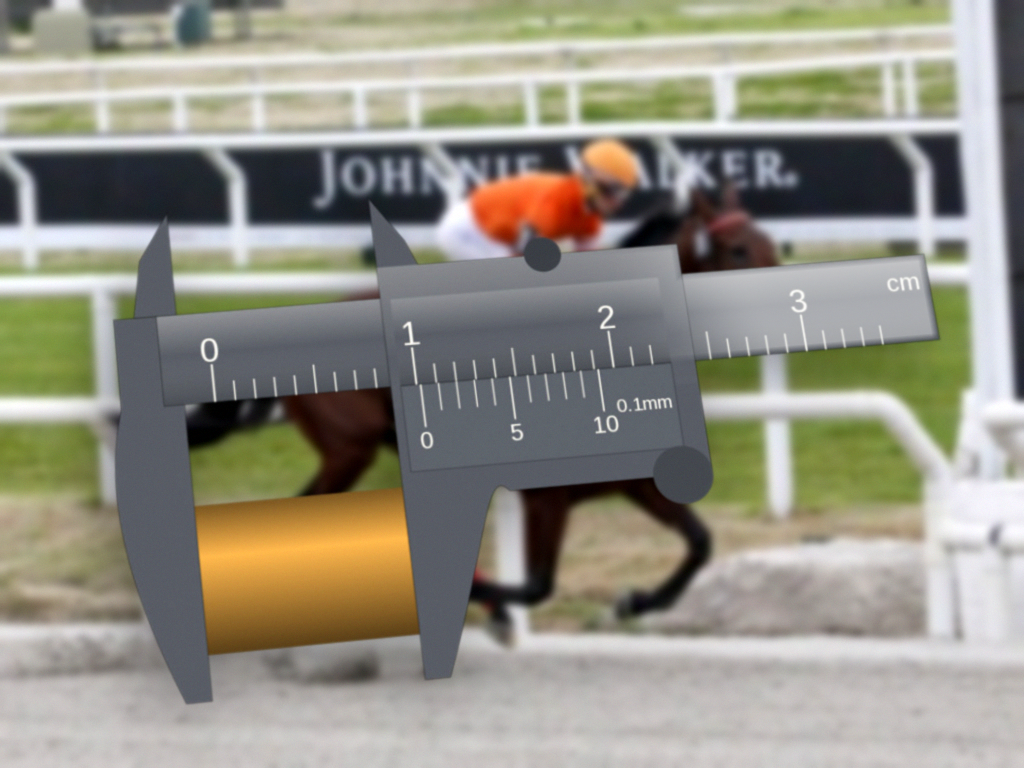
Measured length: 10.2 mm
